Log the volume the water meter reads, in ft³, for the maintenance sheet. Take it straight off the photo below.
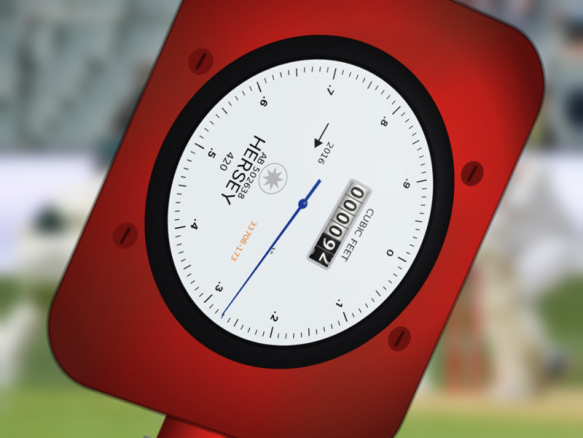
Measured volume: 92.27 ft³
